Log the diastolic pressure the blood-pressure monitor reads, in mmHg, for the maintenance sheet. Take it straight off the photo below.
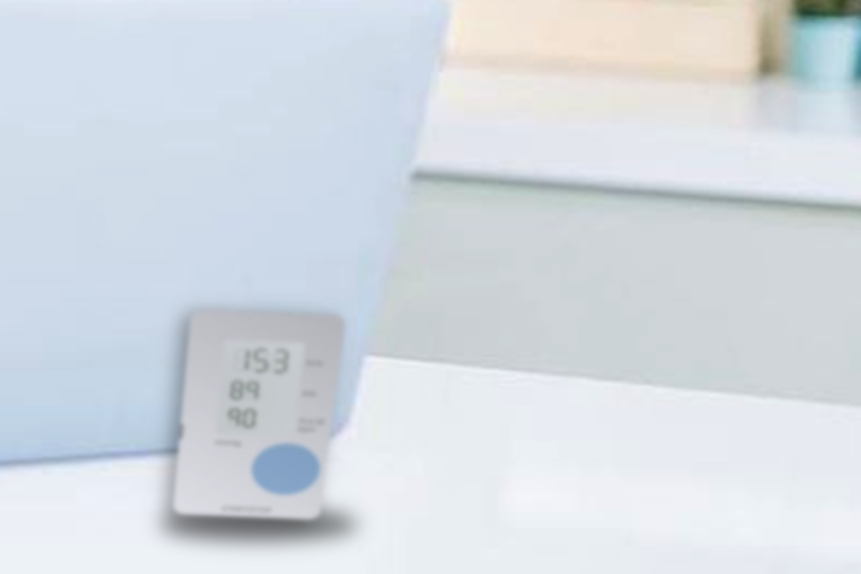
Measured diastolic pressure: 89 mmHg
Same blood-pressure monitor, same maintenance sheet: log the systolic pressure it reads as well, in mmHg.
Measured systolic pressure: 153 mmHg
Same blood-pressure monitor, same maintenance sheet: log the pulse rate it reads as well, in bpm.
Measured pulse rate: 90 bpm
